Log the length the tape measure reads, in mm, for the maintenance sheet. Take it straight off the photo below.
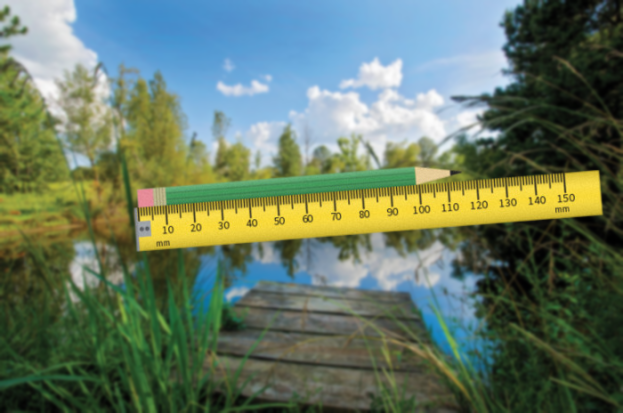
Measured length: 115 mm
